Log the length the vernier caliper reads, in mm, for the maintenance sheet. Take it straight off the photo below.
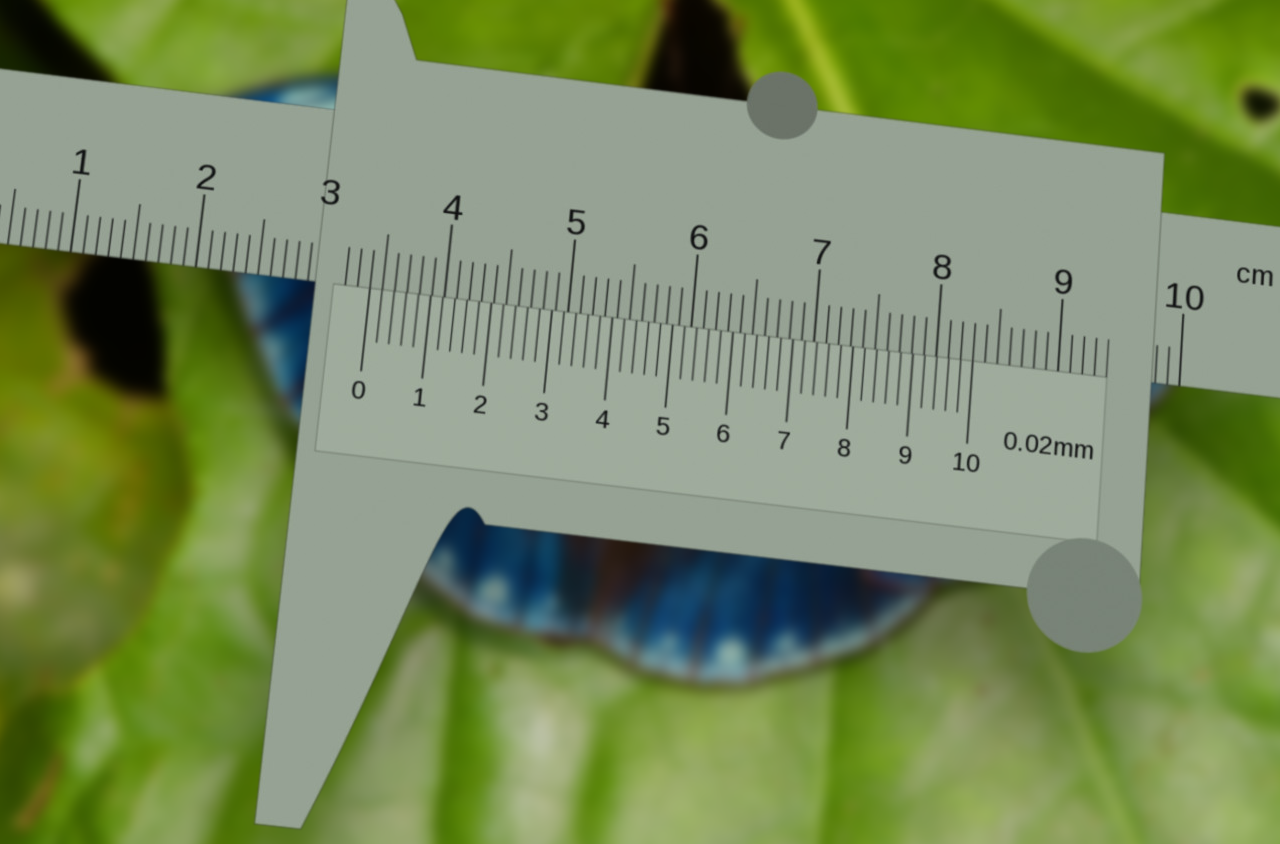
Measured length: 34.0 mm
